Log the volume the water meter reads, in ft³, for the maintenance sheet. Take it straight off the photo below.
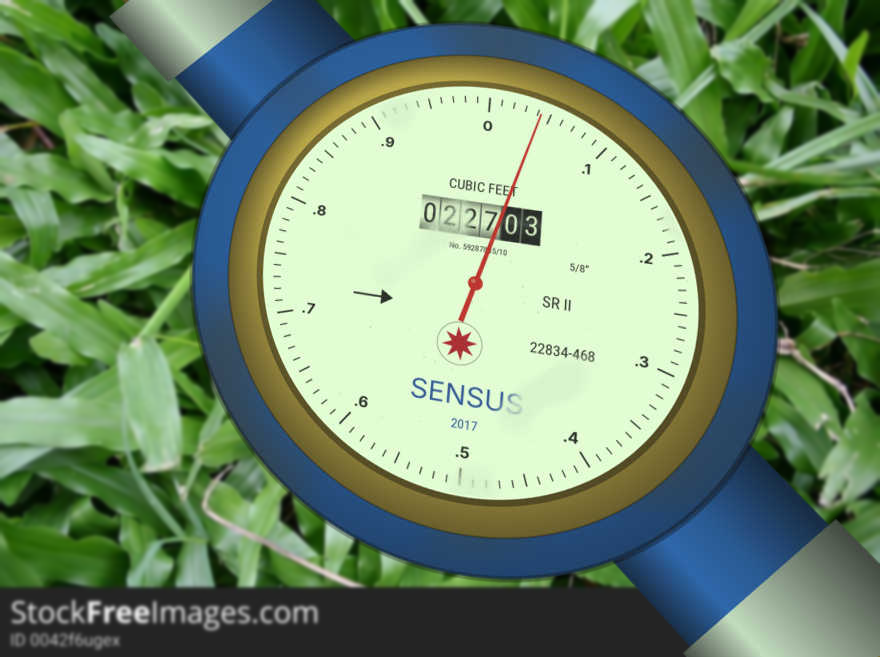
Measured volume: 22703.04 ft³
